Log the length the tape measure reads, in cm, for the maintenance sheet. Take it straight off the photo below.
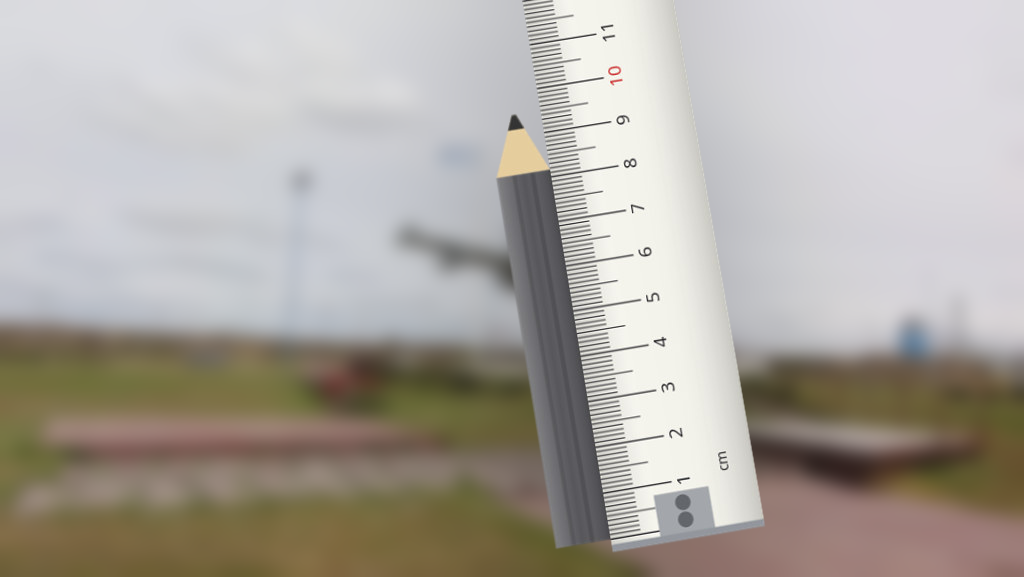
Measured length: 9.5 cm
